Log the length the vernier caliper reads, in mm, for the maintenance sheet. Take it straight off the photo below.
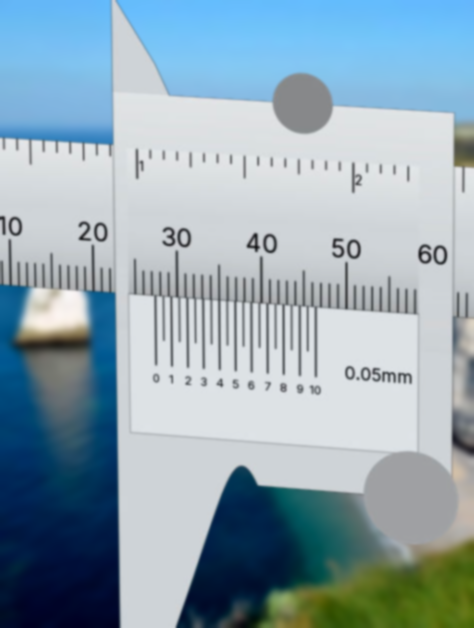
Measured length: 27.4 mm
